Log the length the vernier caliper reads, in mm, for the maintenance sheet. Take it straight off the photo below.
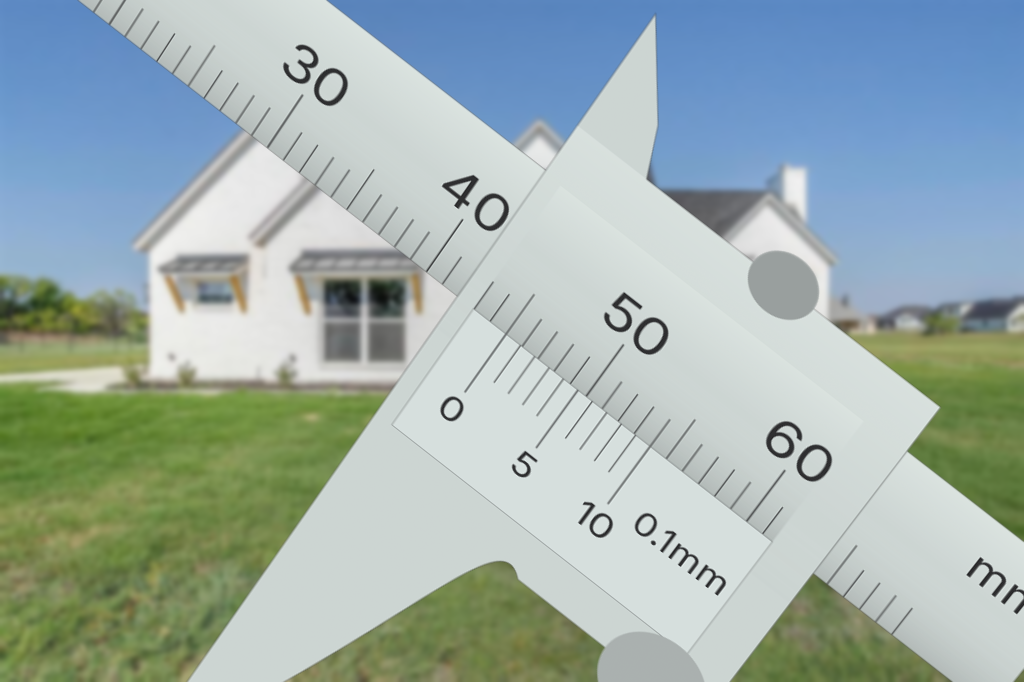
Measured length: 45.0 mm
